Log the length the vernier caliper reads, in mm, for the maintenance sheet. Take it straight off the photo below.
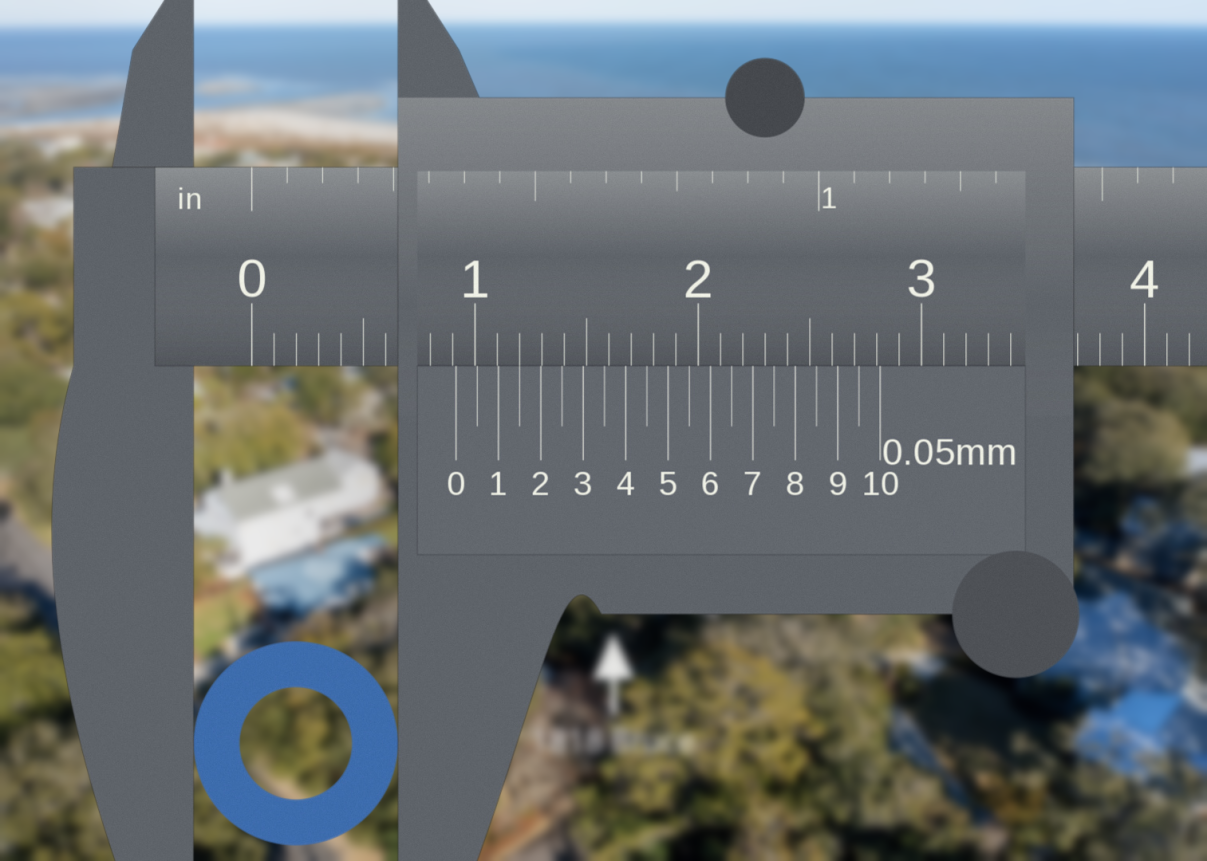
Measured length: 9.15 mm
